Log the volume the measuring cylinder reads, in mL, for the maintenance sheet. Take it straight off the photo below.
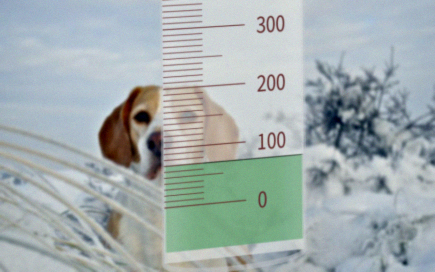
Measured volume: 70 mL
